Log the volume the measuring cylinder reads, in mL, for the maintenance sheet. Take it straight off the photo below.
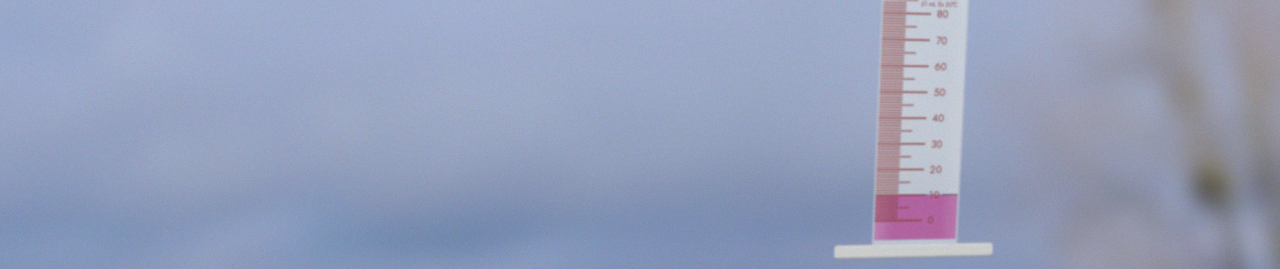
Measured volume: 10 mL
